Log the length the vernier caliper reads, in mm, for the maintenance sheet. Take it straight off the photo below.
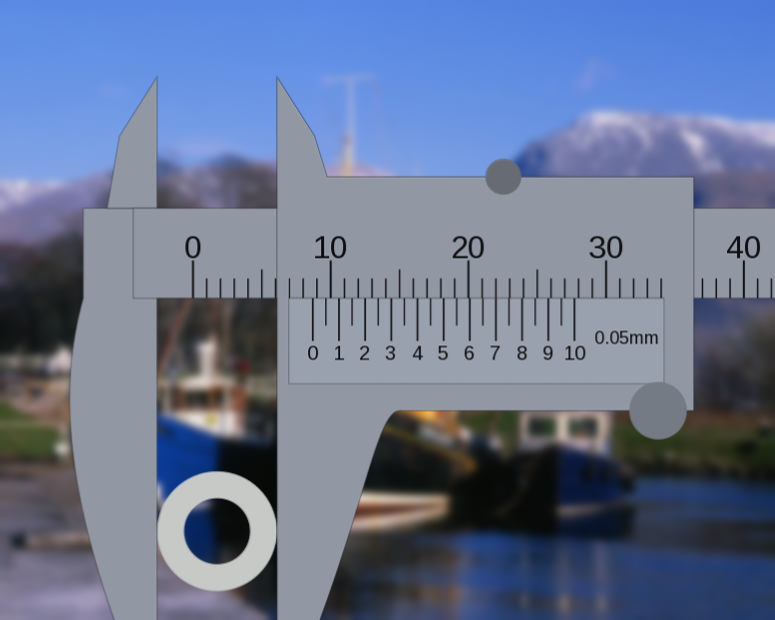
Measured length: 8.7 mm
